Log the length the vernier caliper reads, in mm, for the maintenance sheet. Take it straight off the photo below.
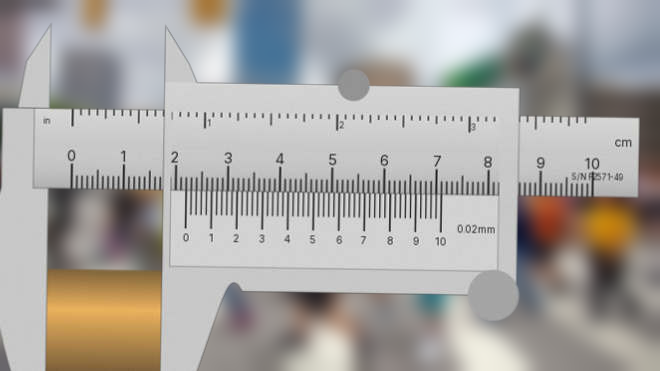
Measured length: 22.0 mm
